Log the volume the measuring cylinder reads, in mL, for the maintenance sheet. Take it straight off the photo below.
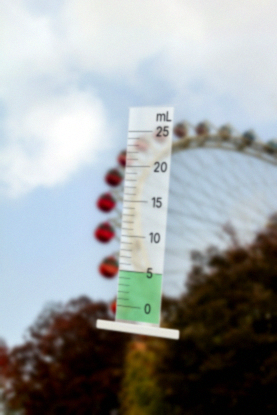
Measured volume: 5 mL
